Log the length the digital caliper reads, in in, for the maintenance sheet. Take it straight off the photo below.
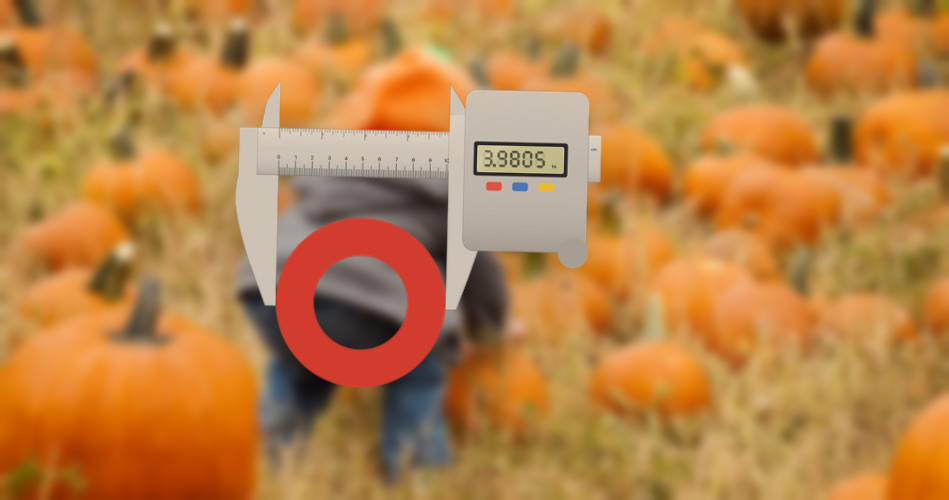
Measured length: 3.9805 in
